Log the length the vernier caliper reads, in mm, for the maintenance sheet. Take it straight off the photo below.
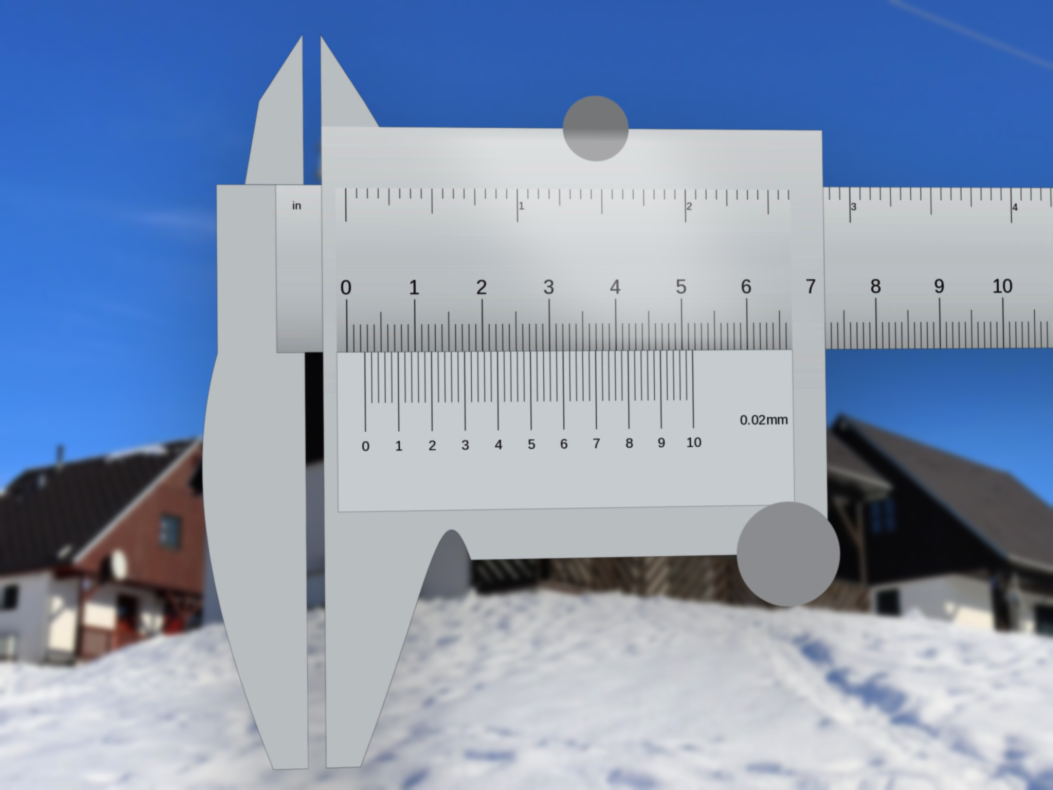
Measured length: 2.6 mm
